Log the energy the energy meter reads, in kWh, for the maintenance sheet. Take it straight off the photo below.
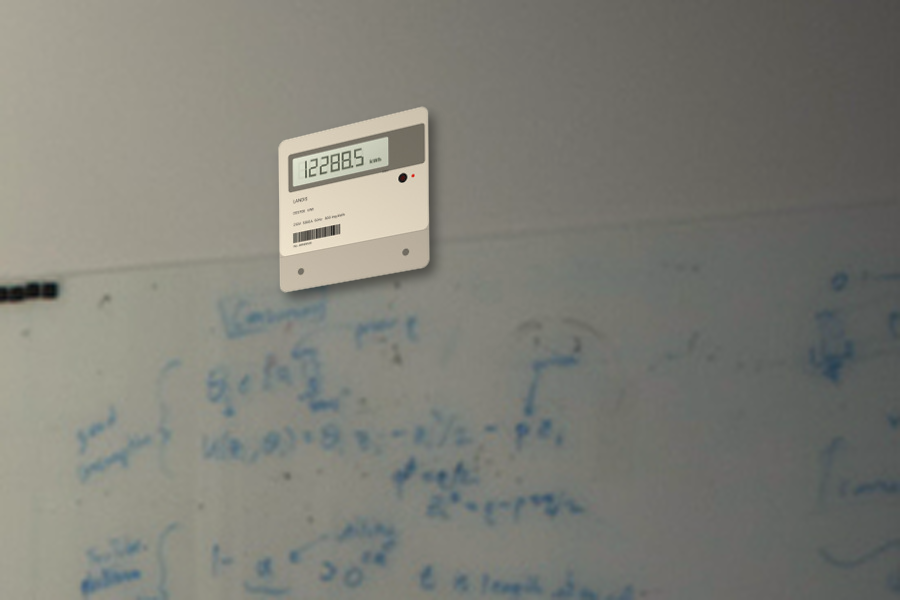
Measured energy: 12288.5 kWh
